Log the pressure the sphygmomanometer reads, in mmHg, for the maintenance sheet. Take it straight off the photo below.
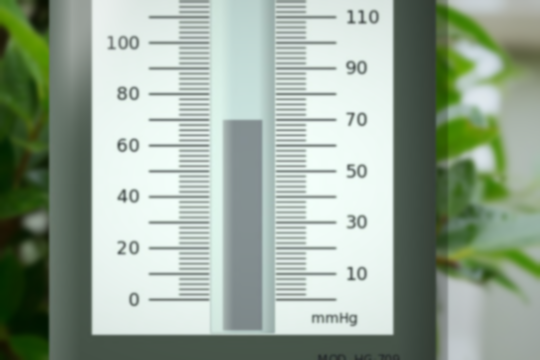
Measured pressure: 70 mmHg
